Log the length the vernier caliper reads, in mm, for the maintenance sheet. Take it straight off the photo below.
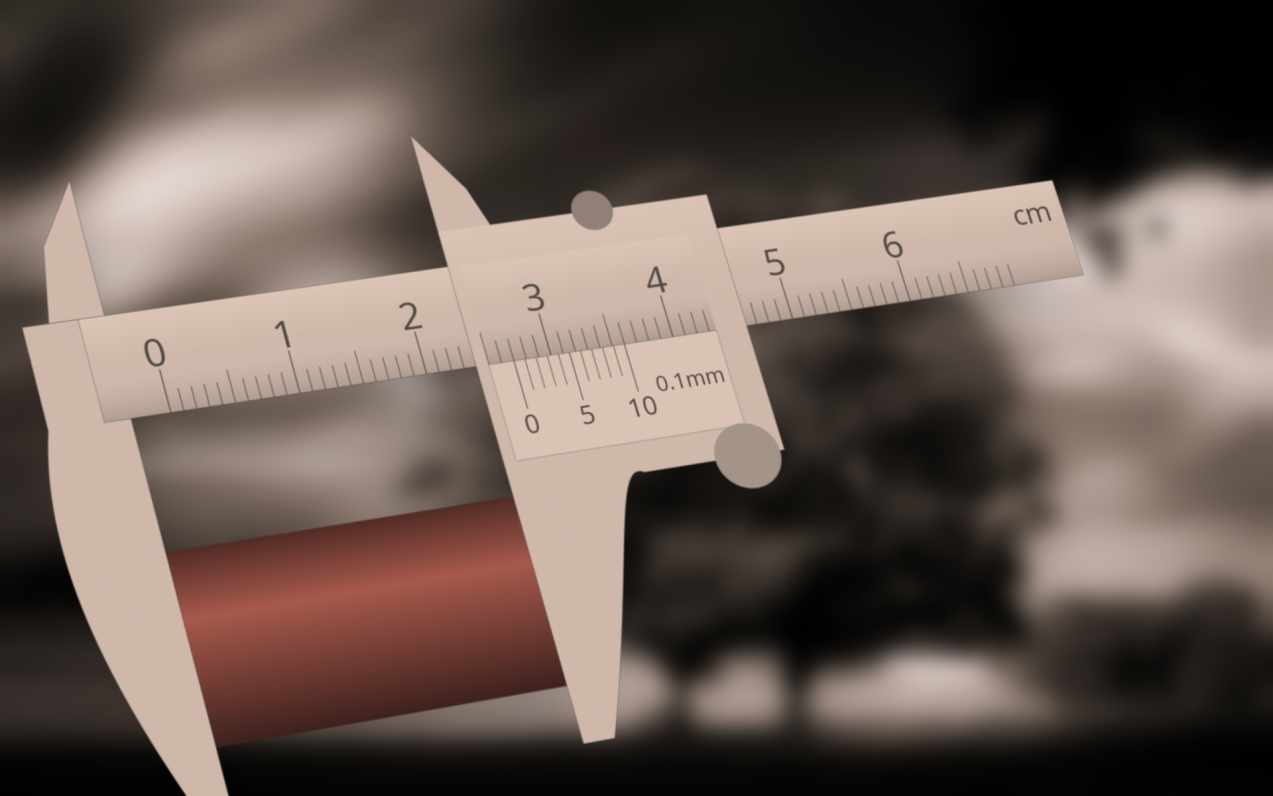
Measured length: 27.0 mm
